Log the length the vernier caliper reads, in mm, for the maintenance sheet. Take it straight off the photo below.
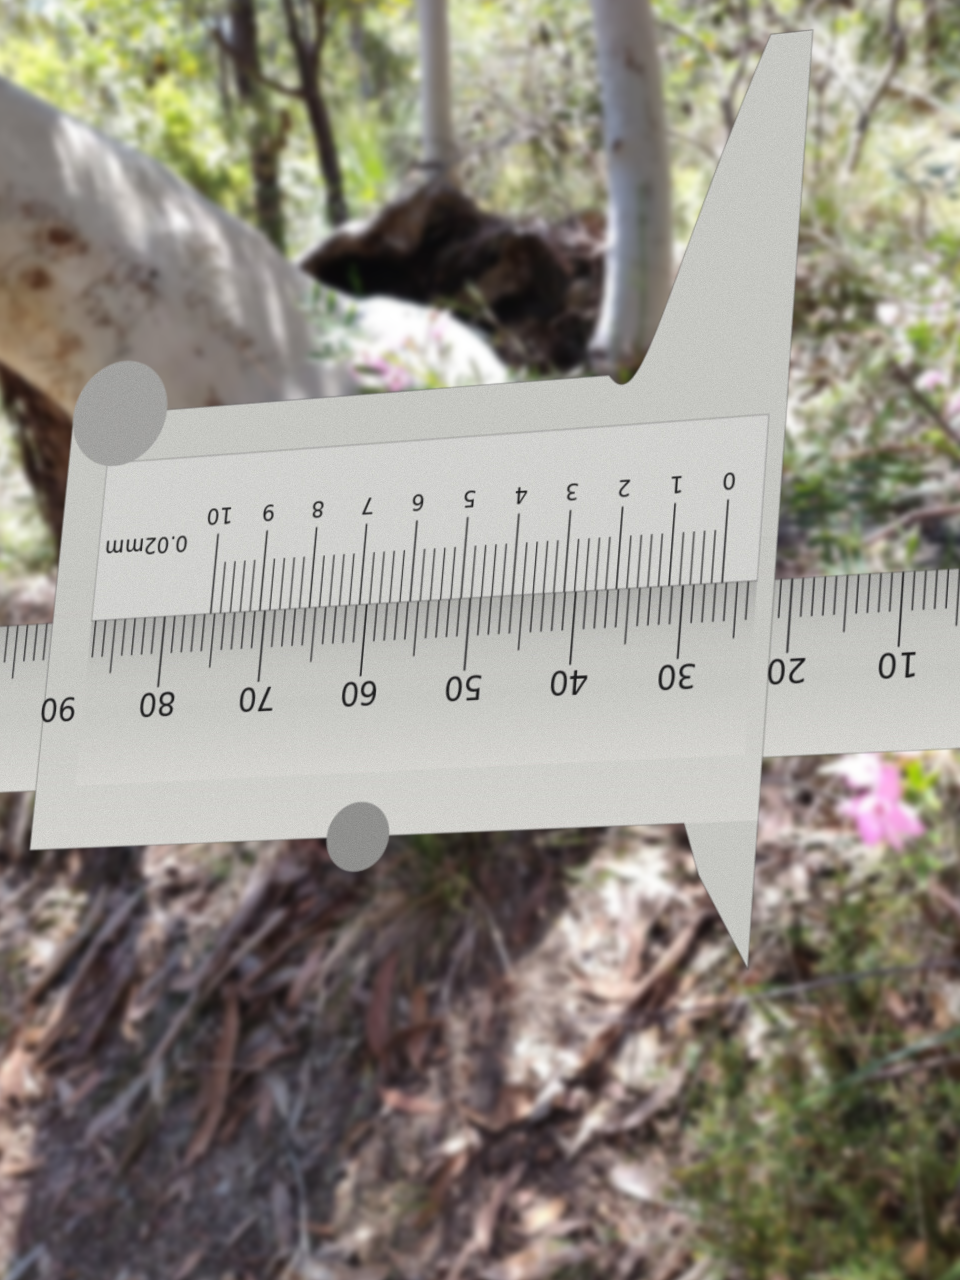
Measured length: 26.4 mm
